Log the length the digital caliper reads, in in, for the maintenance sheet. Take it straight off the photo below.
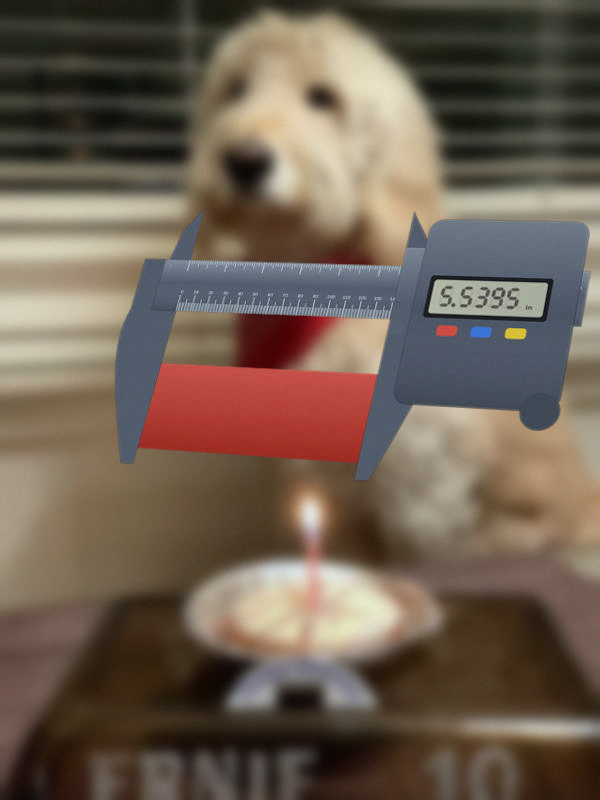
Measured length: 5.5395 in
